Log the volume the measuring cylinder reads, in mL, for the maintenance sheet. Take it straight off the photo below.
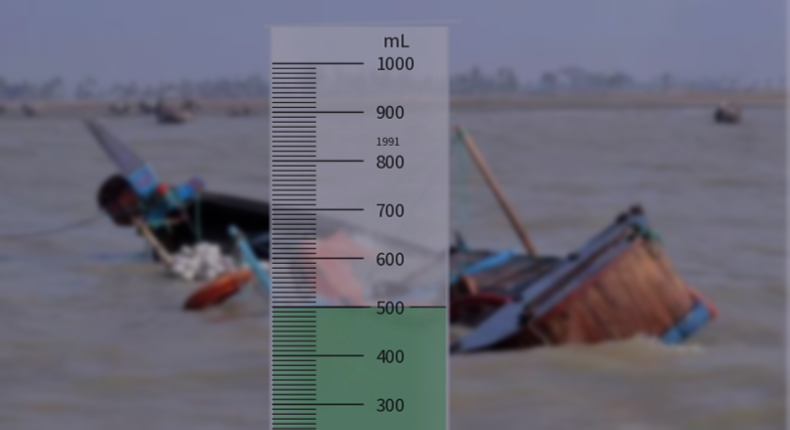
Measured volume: 500 mL
